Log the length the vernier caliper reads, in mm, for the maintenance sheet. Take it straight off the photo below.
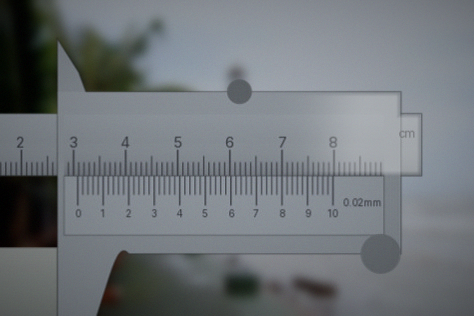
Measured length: 30.8 mm
